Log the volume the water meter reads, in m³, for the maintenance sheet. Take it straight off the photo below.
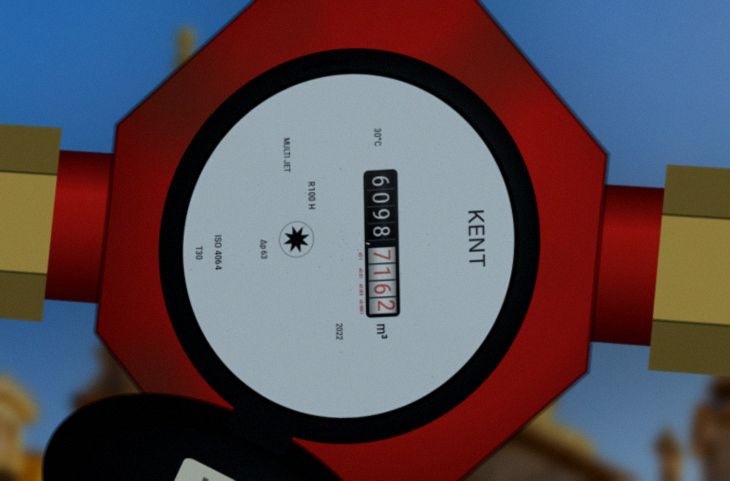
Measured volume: 6098.7162 m³
